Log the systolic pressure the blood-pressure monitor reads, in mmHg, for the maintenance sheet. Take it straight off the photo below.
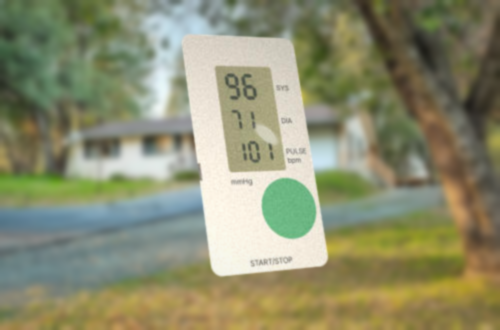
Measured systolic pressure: 96 mmHg
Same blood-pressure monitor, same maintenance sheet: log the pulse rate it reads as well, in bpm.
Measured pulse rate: 101 bpm
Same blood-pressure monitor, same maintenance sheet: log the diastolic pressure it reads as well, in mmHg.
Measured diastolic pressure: 71 mmHg
